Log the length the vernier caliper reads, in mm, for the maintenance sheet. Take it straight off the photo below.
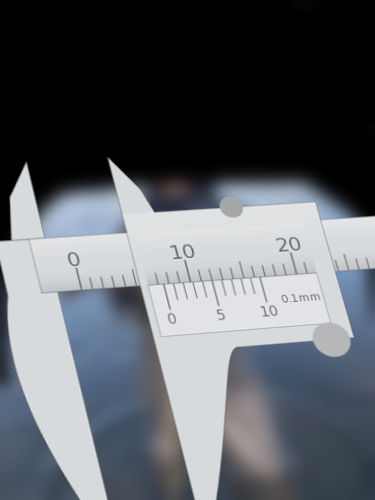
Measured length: 7.5 mm
